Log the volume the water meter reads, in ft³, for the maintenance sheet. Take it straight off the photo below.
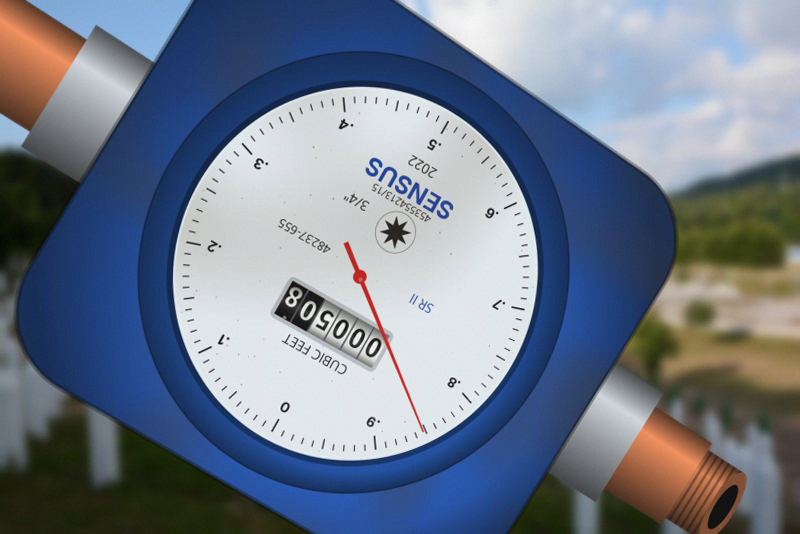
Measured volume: 507.85 ft³
